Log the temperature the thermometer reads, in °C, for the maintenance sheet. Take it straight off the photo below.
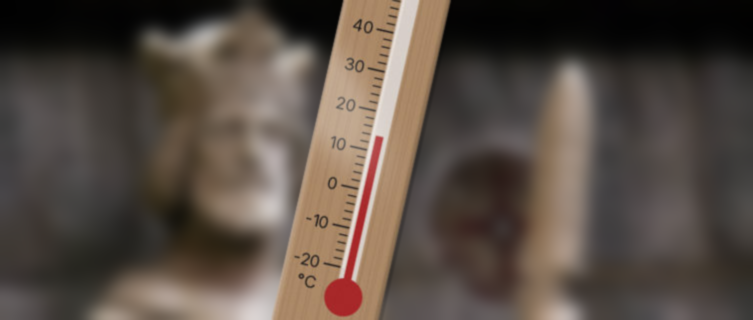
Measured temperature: 14 °C
